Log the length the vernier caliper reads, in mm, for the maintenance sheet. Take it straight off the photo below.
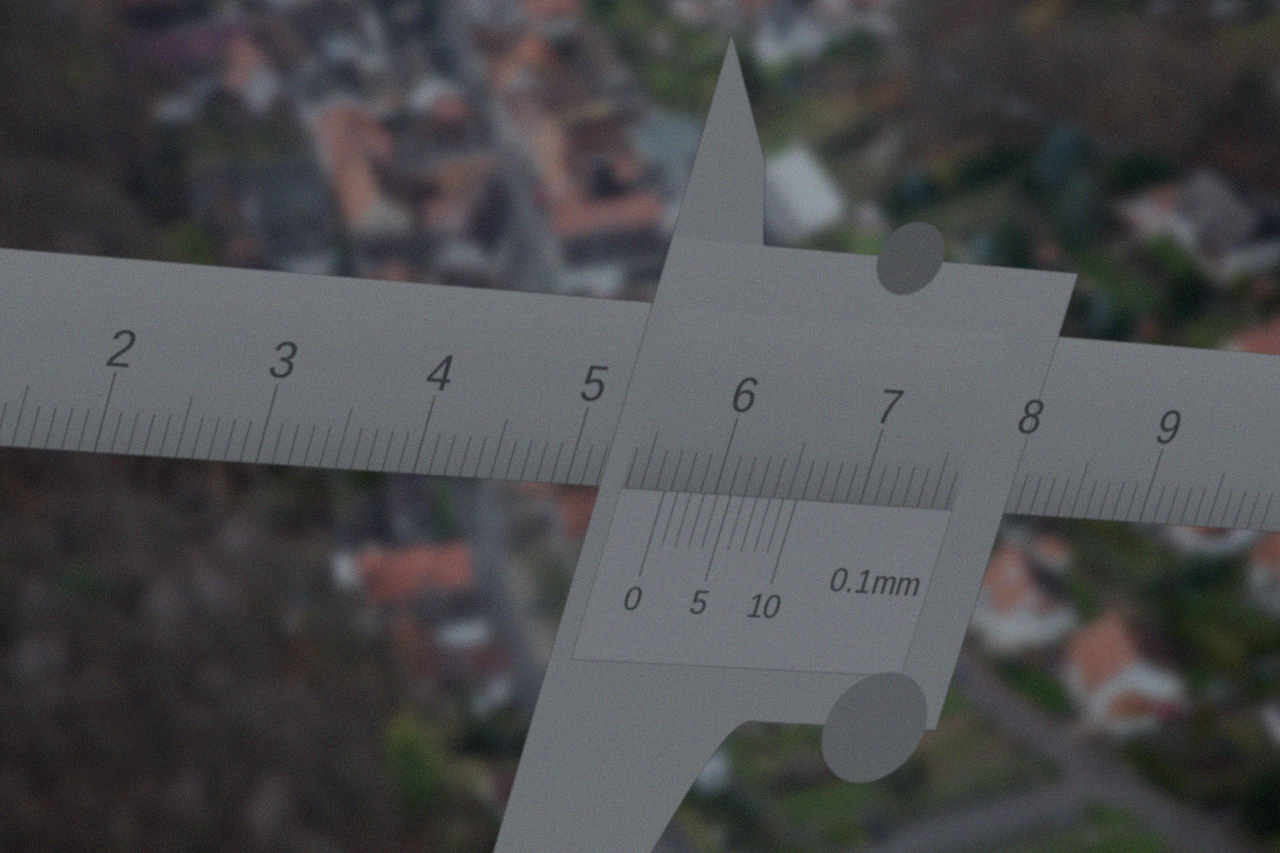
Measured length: 56.6 mm
